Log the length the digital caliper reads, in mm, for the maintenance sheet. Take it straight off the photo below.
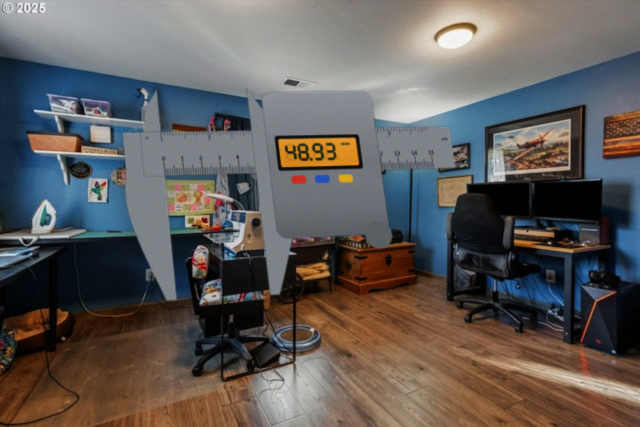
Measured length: 48.93 mm
